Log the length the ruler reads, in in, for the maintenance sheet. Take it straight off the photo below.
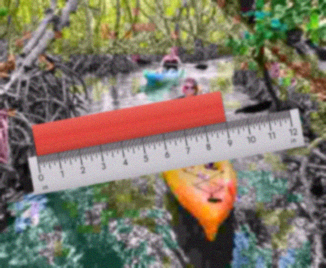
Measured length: 9 in
